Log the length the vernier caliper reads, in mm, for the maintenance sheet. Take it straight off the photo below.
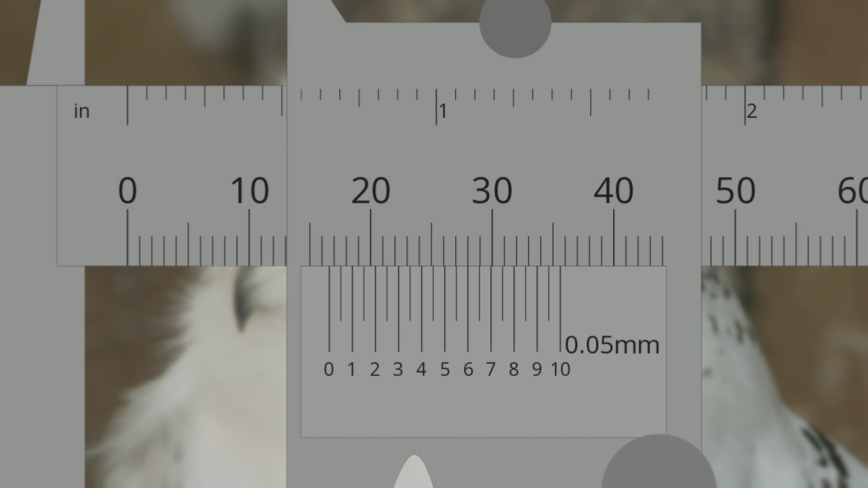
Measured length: 16.6 mm
